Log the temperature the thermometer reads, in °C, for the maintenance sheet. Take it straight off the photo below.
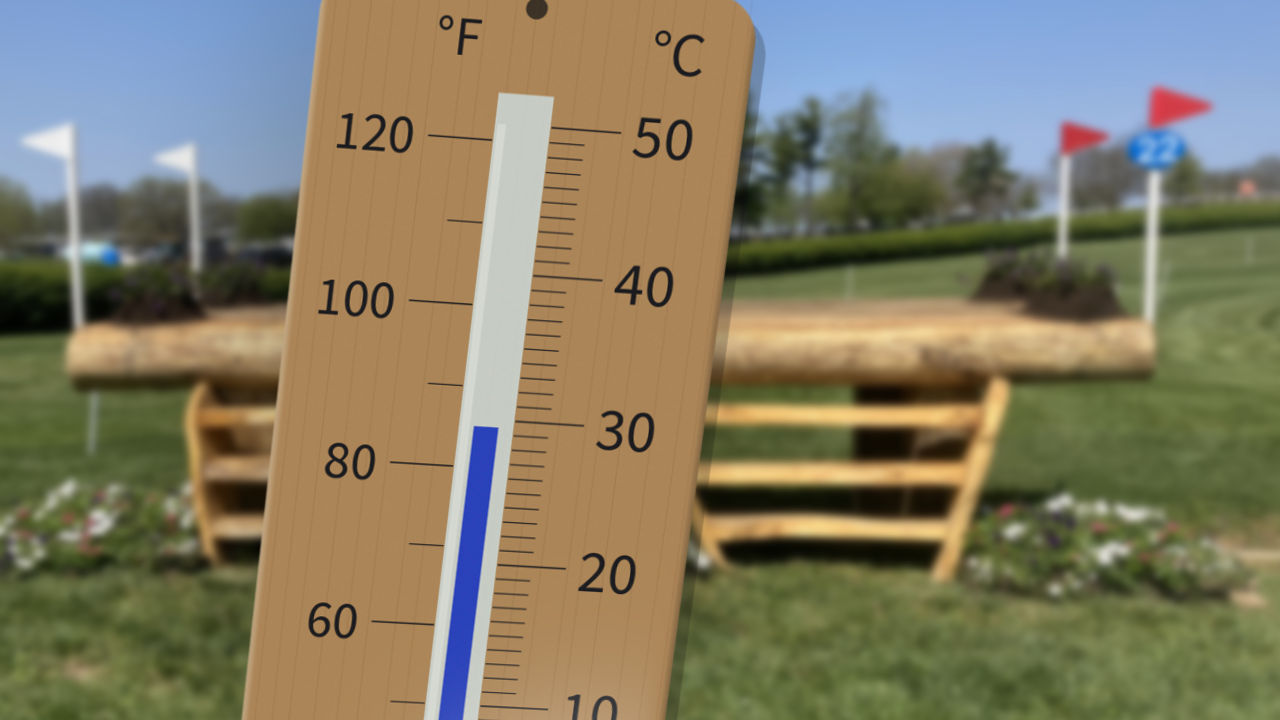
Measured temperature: 29.5 °C
